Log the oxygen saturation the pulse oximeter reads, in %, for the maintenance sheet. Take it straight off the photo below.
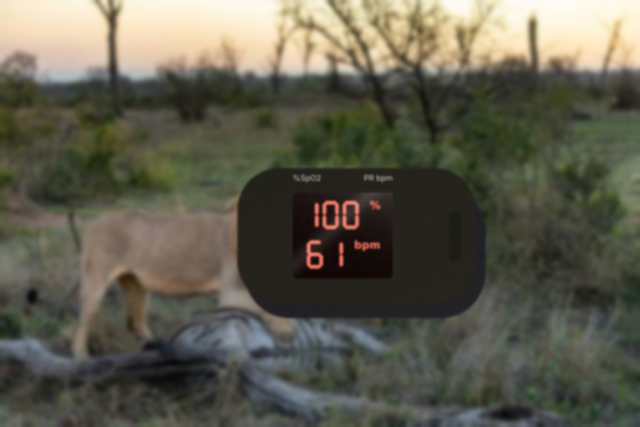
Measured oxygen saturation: 100 %
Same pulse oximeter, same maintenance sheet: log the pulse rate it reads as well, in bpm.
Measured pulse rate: 61 bpm
